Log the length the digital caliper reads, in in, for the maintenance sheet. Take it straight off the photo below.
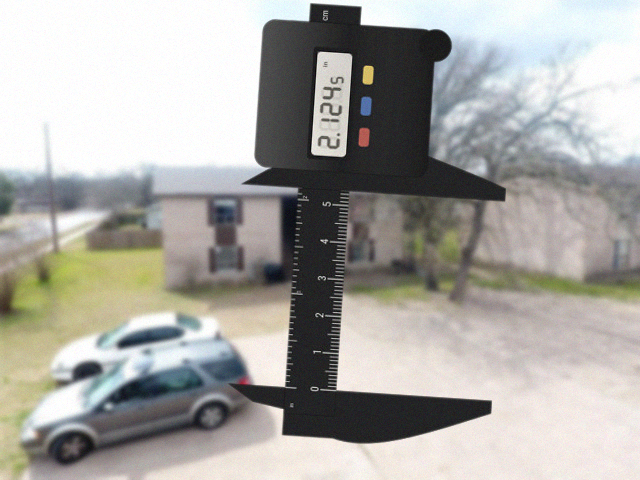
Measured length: 2.1245 in
